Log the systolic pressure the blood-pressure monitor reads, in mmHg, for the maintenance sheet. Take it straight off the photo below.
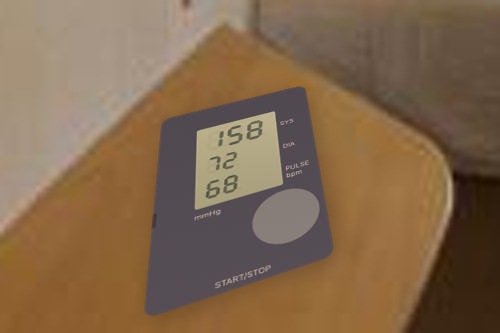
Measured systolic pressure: 158 mmHg
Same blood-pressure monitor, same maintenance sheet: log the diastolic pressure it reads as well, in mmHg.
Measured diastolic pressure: 72 mmHg
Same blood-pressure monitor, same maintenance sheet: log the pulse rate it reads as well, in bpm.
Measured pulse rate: 68 bpm
